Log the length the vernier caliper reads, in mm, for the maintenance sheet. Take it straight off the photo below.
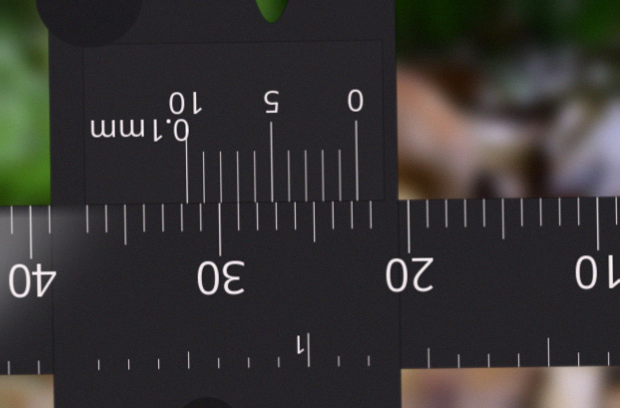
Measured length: 22.7 mm
